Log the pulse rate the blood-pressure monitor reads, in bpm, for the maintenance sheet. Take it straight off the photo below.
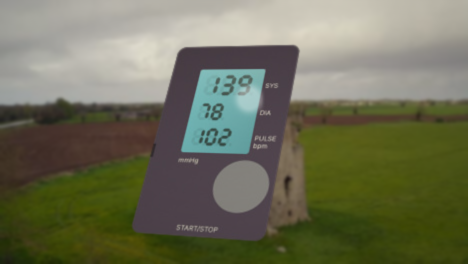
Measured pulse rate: 102 bpm
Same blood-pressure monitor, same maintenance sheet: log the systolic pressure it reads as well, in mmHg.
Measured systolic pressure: 139 mmHg
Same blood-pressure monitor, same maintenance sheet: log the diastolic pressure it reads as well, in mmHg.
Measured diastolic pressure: 78 mmHg
